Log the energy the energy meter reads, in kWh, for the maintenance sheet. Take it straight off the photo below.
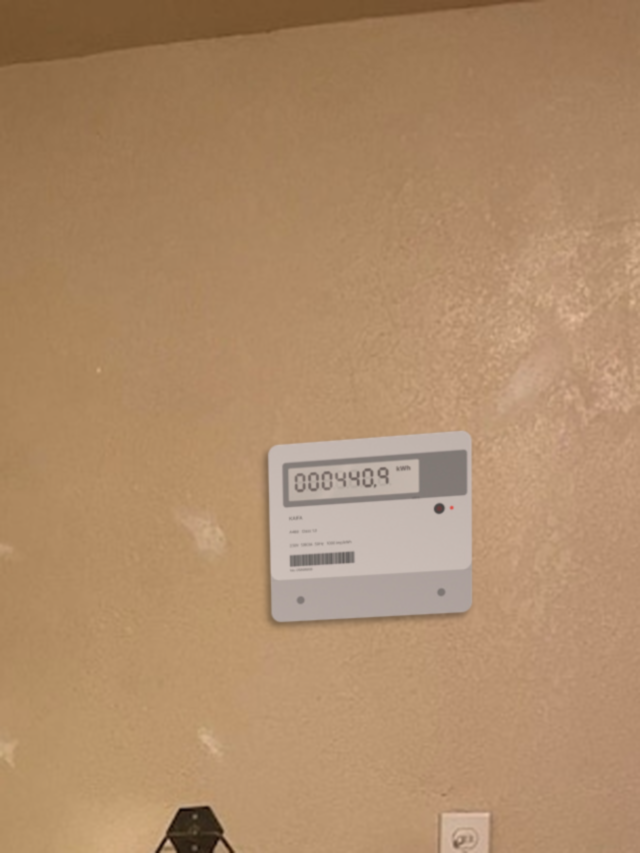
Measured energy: 440.9 kWh
